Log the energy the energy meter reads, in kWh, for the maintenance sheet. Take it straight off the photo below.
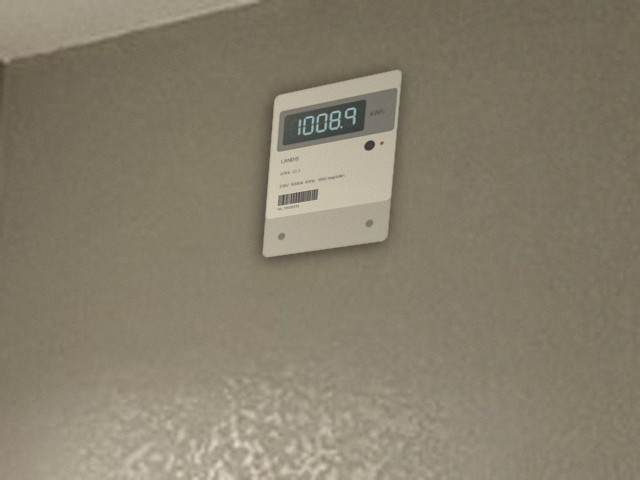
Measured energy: 1008.9 kWh
